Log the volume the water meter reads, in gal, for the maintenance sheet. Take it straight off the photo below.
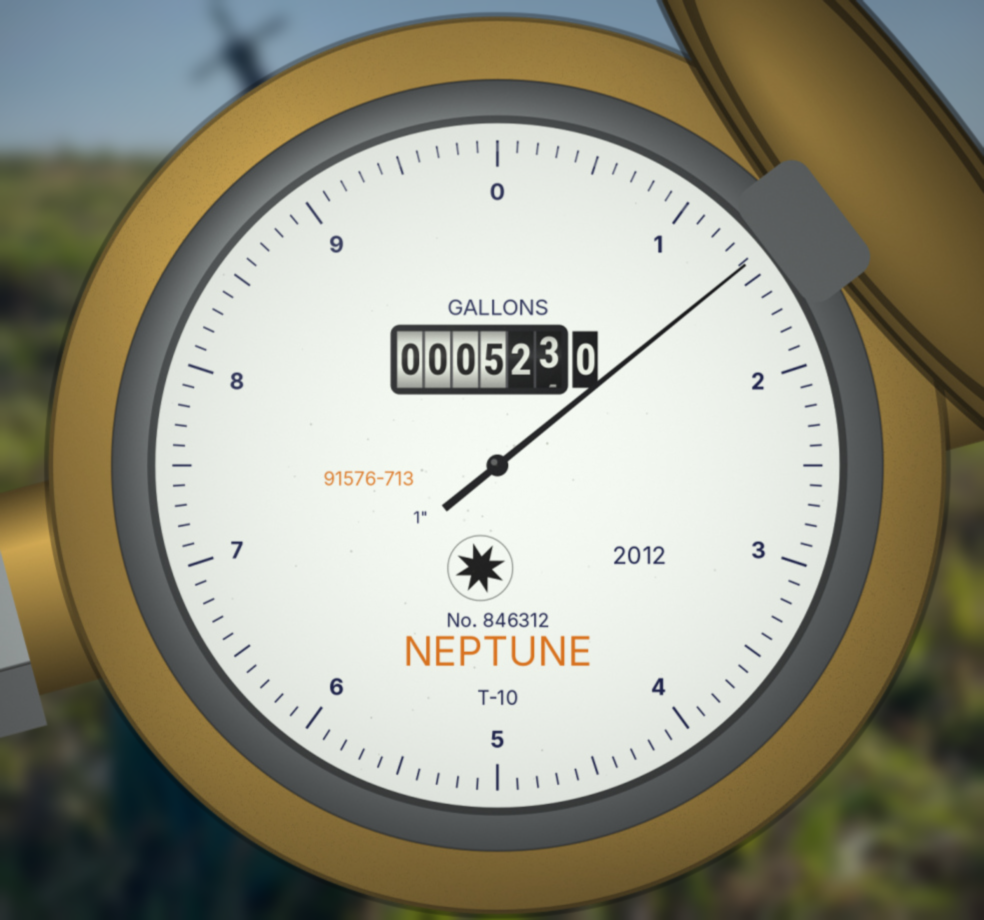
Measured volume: 5231.4 gal
